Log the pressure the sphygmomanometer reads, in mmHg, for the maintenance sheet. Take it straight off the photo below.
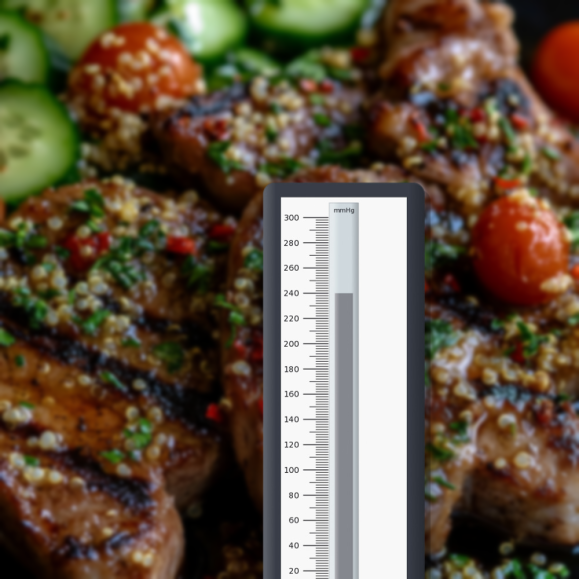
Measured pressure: 240 mmHg
